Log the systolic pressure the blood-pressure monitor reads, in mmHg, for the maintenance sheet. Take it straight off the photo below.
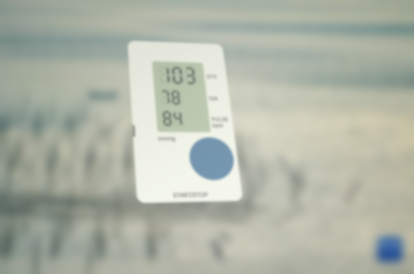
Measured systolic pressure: 103 mmHg
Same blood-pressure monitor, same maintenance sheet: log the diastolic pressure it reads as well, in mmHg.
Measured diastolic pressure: 78 mmHg
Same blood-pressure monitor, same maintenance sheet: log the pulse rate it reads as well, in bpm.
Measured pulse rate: 84 bpm
